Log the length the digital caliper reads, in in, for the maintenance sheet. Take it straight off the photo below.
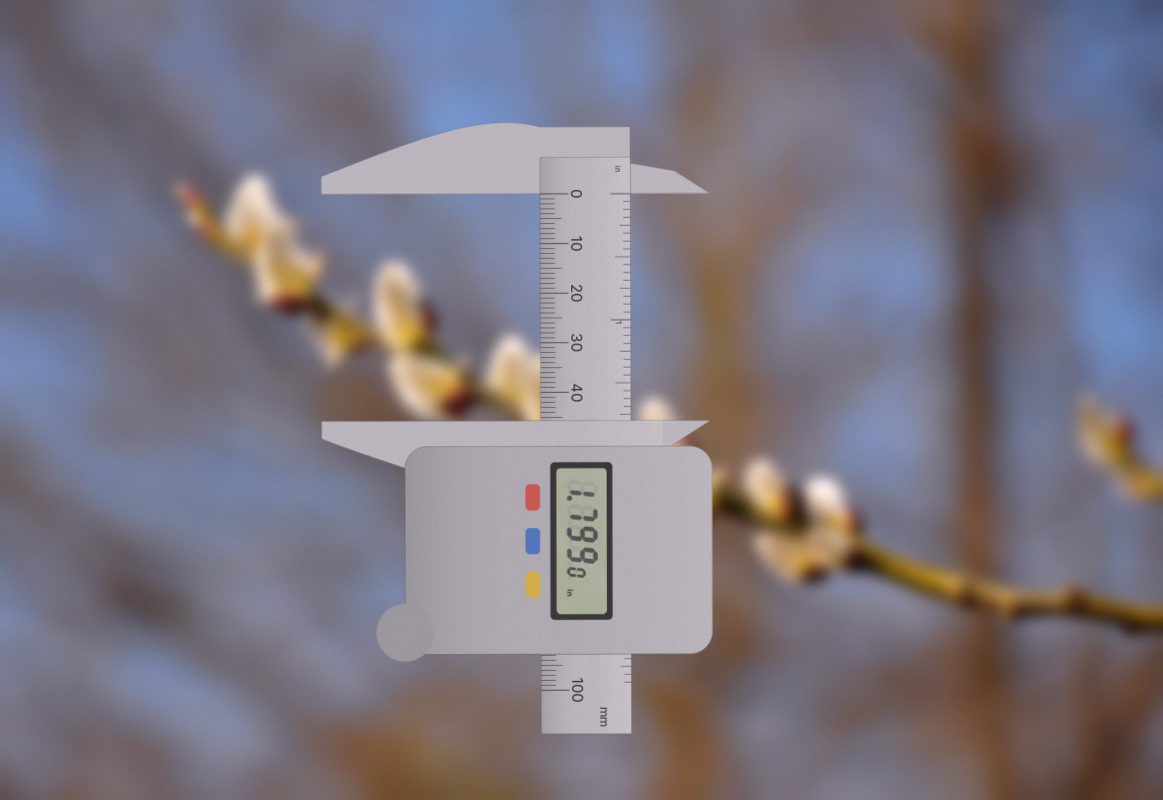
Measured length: 1.7990 in
